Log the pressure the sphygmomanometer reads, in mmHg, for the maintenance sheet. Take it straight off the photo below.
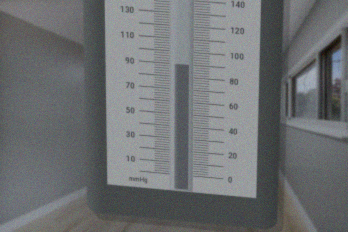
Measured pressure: 90 mmHg
